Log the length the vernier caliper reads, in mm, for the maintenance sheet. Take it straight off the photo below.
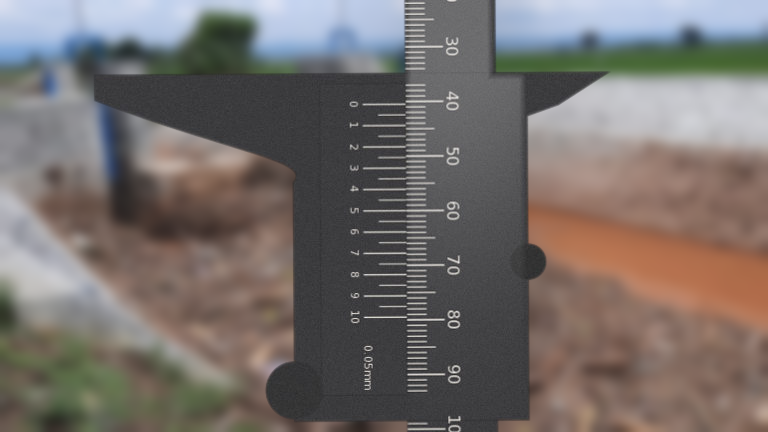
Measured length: 40.5 mm
